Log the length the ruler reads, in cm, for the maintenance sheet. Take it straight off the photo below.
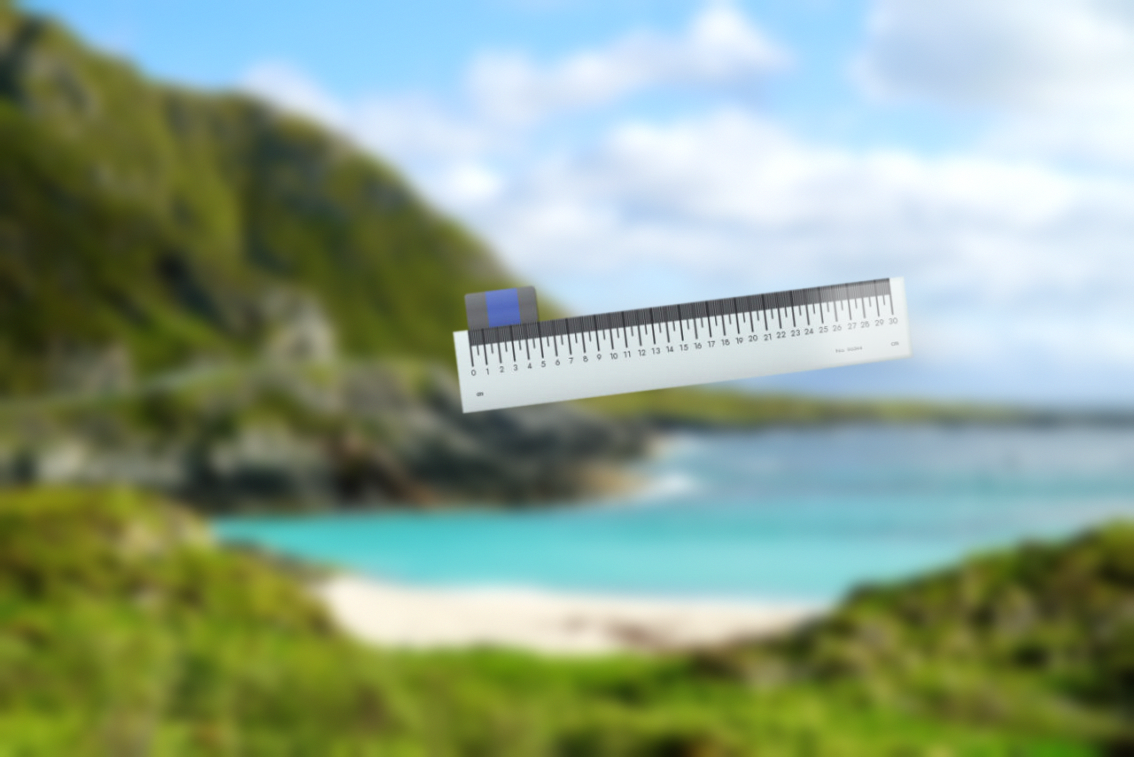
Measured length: 5 cm
